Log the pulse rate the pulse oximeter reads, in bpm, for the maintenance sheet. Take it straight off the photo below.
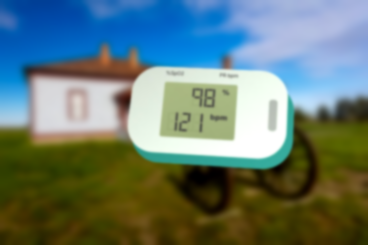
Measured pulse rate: 121 bpm
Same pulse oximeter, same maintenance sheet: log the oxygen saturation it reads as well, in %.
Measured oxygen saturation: 98 %
